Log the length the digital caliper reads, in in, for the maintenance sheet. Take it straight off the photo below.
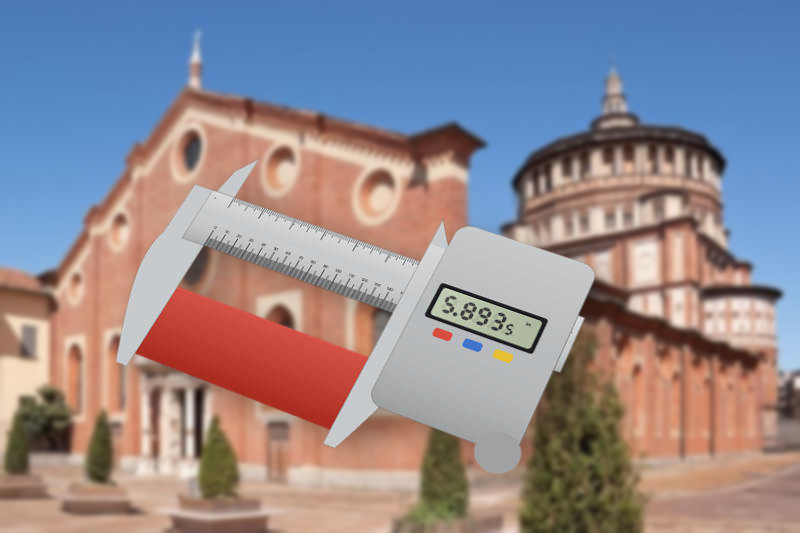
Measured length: 5.8935 in
